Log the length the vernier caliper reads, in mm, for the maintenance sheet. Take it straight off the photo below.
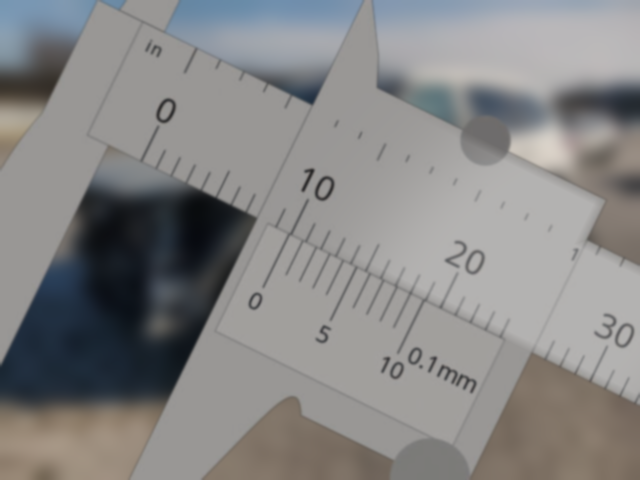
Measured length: 9.9 mm
